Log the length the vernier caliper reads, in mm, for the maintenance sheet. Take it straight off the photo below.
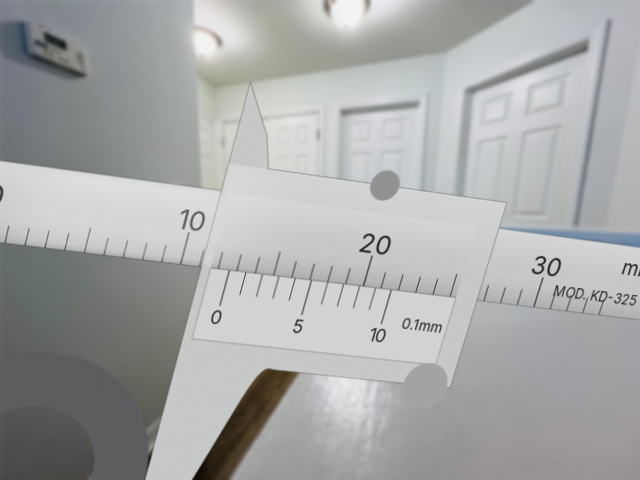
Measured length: 12.6 mm
